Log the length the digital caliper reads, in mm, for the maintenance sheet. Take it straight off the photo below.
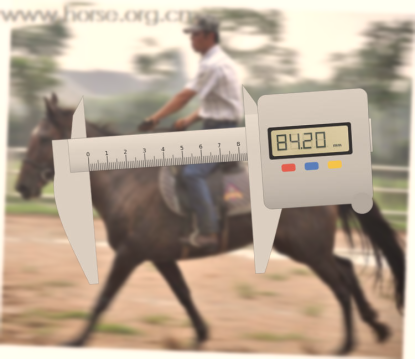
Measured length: 84.20 mm
